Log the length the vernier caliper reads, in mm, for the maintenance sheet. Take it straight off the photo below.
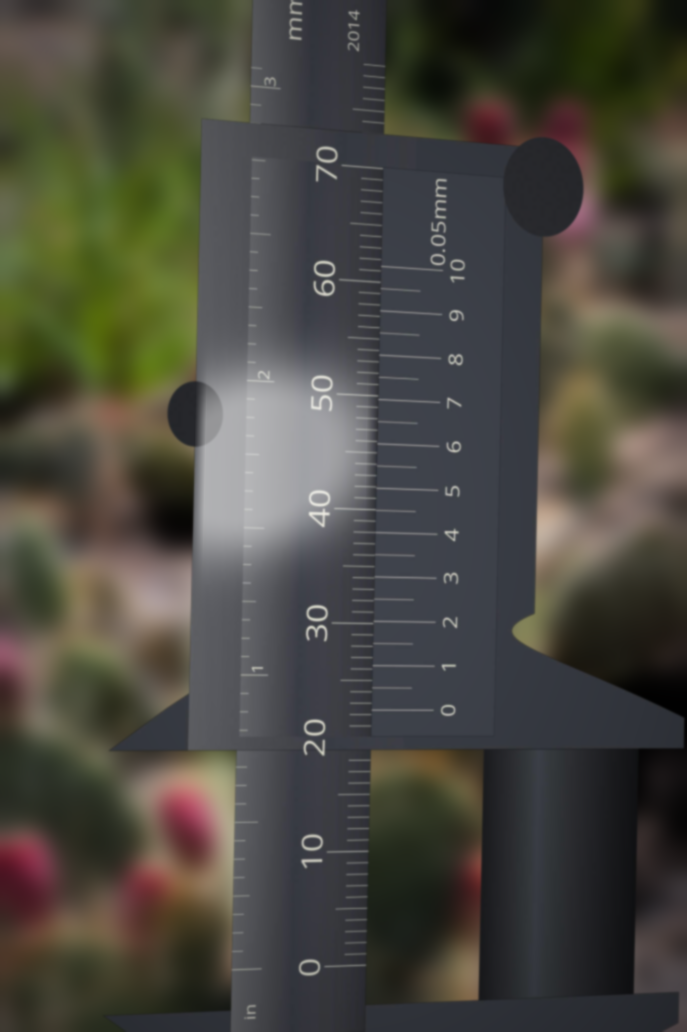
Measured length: 22.4 mm
